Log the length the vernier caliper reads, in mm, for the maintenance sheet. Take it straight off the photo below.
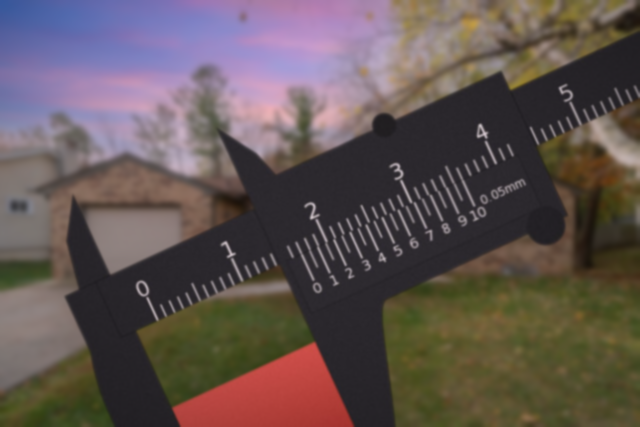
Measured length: 17.0 mm
